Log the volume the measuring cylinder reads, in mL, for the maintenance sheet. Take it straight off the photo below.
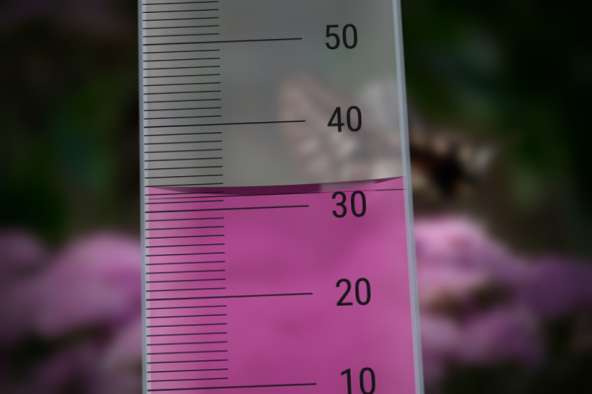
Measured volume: 31.5 mL
